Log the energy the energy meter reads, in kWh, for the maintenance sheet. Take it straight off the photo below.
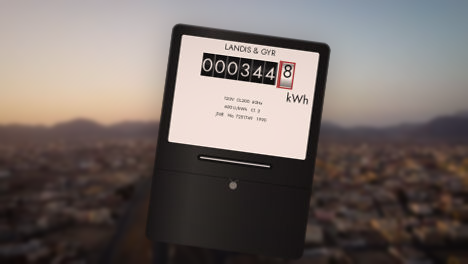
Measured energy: 344.8 kWh
